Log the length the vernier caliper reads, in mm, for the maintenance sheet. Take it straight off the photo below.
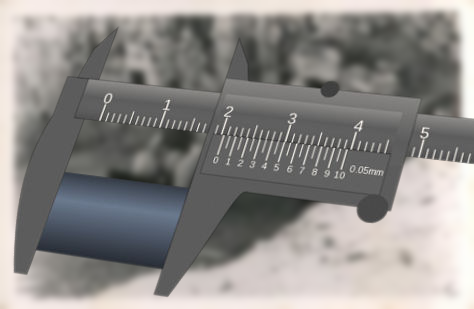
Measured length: 20.4 mm
